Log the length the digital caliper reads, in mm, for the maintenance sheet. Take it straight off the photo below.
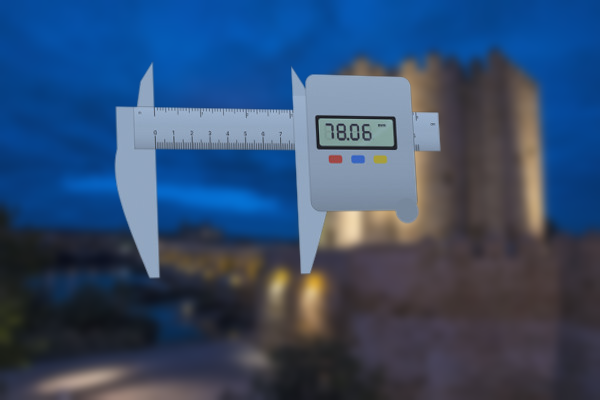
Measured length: 78.06 mm
